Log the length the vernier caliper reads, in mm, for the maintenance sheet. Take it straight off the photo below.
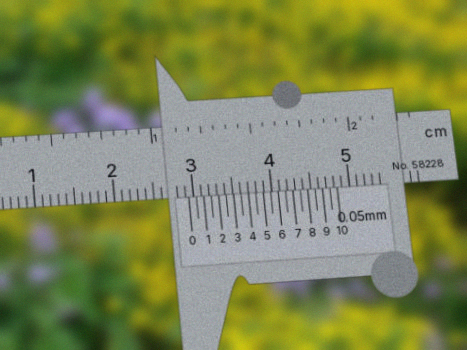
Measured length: 29.4 mm
